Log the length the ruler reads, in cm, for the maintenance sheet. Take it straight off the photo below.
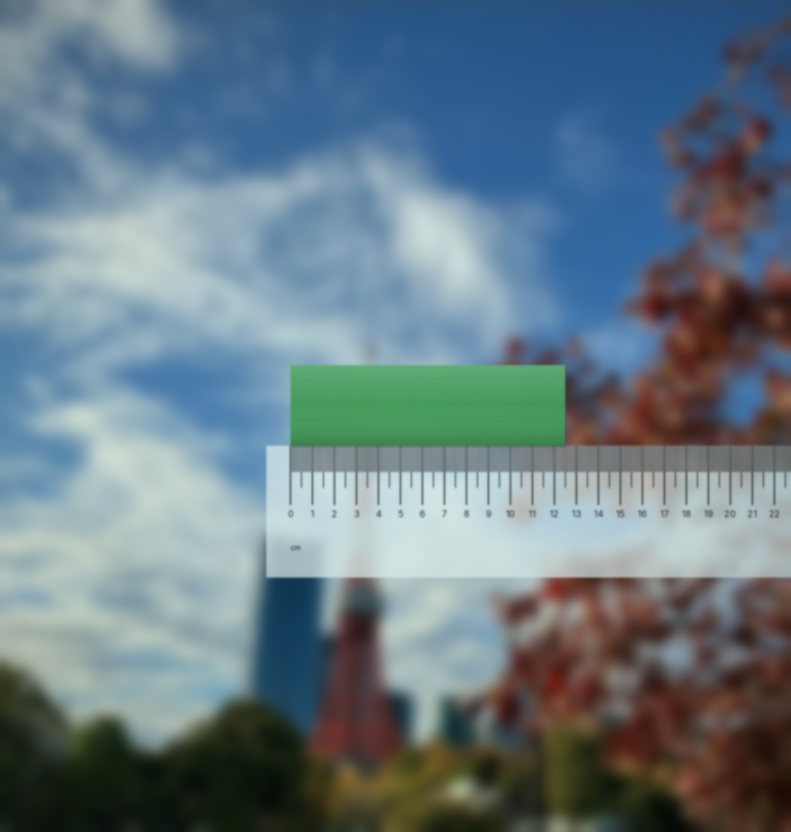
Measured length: 12.5 cm
